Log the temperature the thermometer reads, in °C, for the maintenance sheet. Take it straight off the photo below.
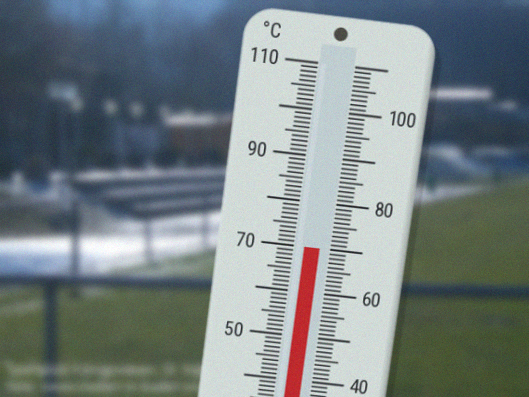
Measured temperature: 70 °C
